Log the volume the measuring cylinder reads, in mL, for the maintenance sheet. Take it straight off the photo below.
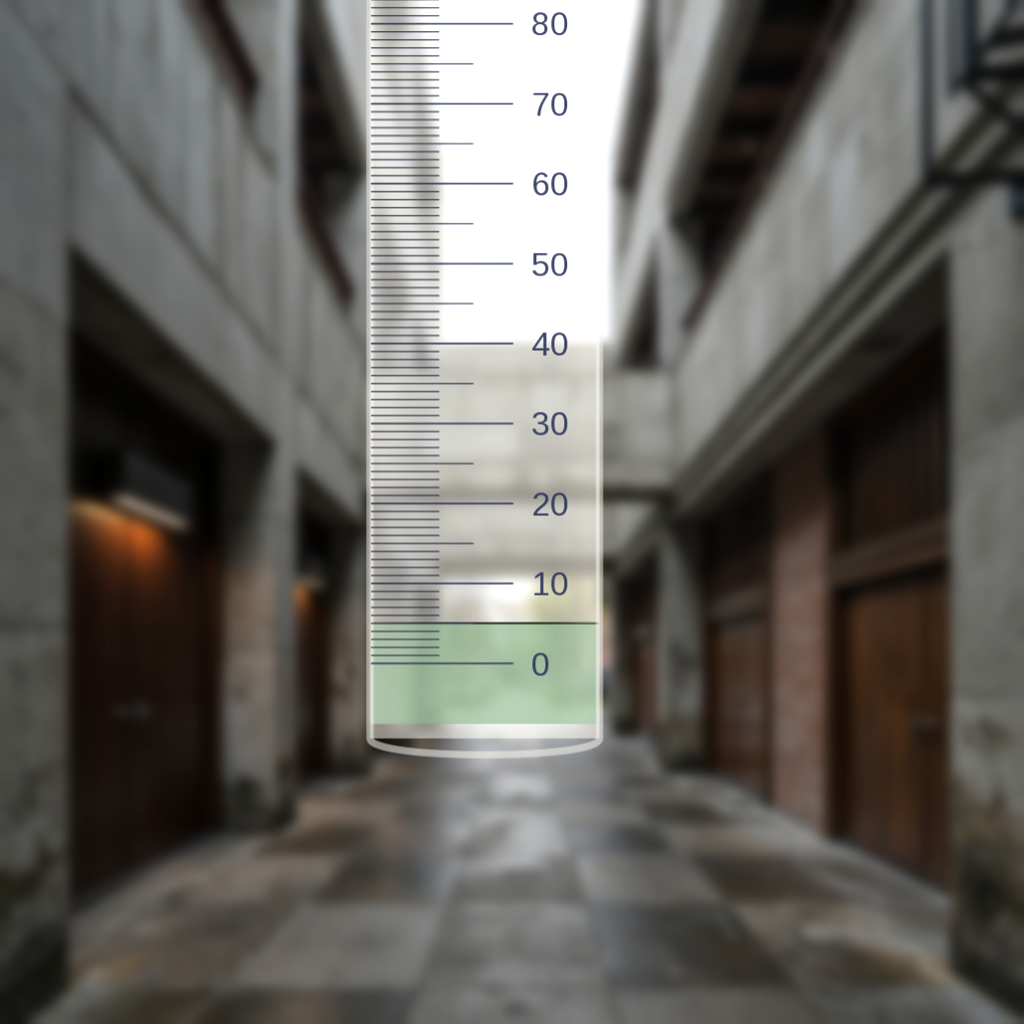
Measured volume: 5 mL
